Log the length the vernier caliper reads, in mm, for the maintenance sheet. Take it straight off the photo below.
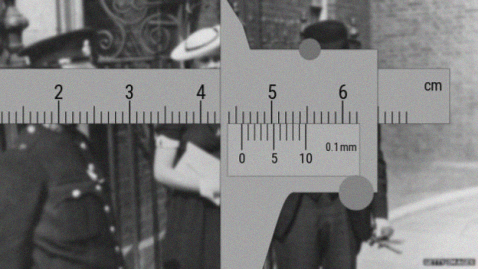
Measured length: 45.8 mm
